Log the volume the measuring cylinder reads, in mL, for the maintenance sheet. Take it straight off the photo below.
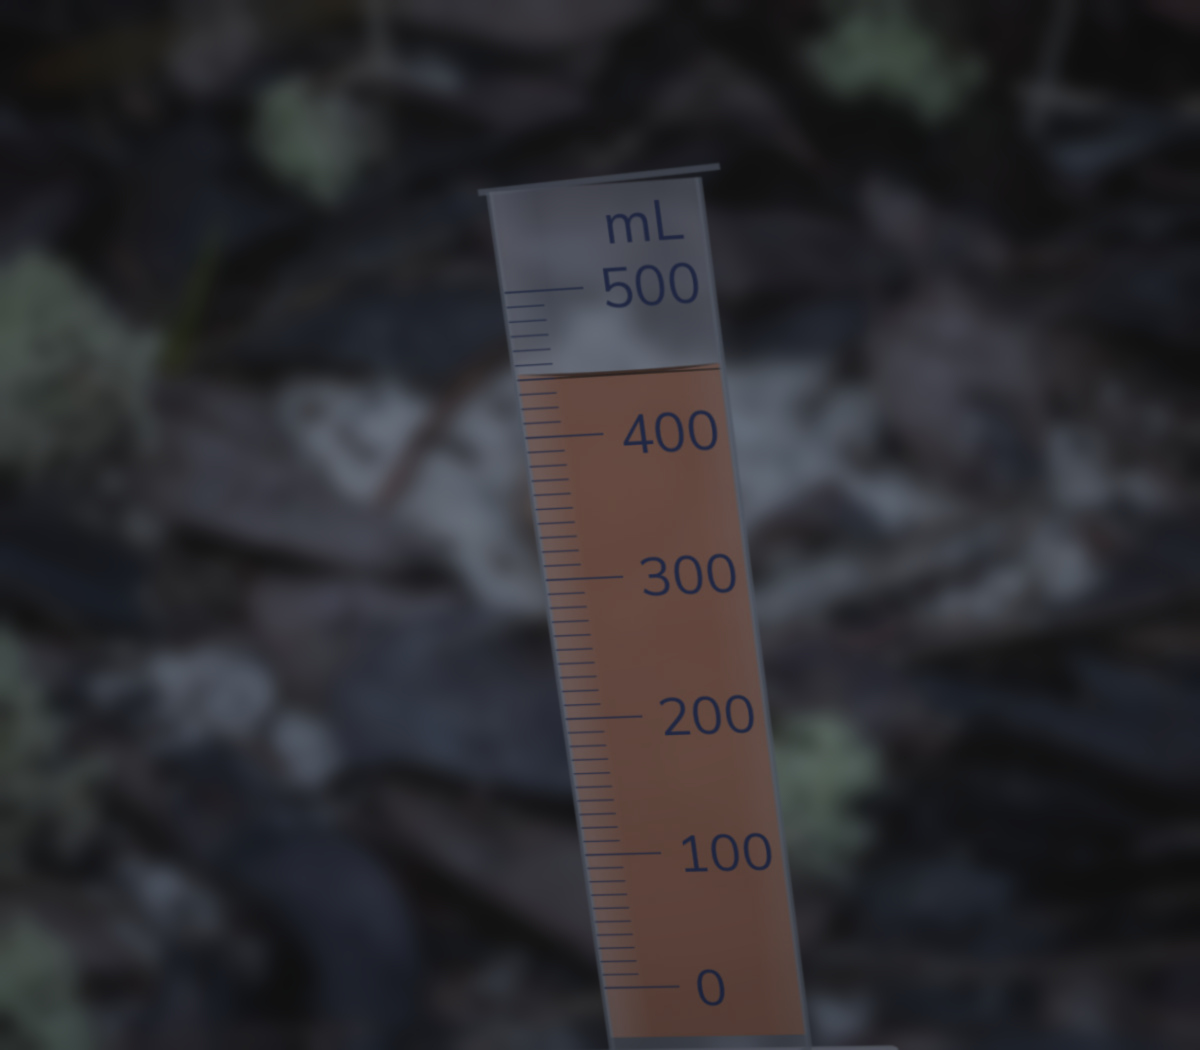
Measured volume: 440 mL
